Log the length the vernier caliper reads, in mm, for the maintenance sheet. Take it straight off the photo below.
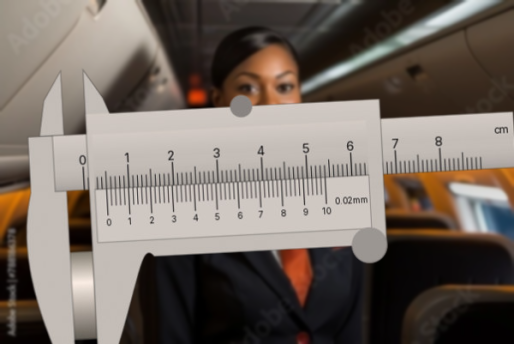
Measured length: 5.0 mm
